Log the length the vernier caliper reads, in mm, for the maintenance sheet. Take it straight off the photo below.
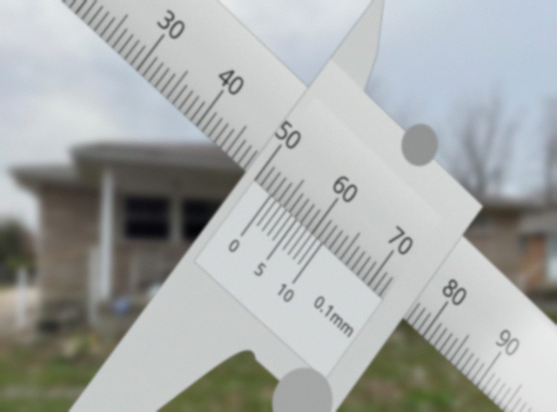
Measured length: 52.8 mm
